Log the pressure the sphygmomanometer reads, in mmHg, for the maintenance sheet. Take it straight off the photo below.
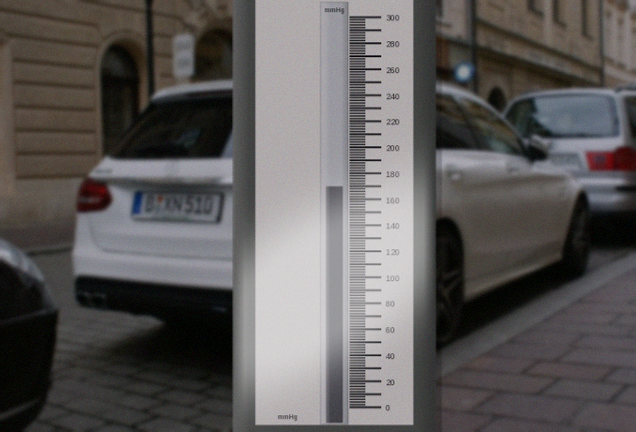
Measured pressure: 170 mmHg
